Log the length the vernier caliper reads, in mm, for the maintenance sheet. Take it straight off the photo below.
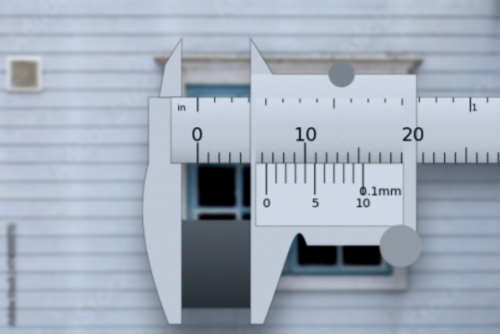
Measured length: 6.4 mm
